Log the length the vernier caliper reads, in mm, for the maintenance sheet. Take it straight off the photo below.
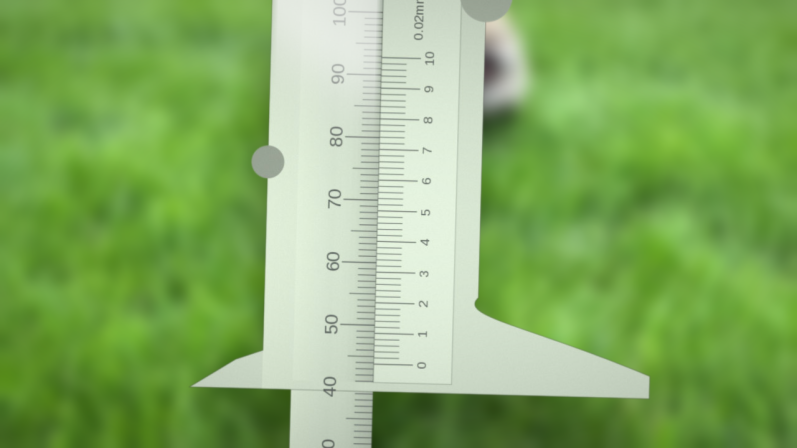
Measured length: 43.8 mm
